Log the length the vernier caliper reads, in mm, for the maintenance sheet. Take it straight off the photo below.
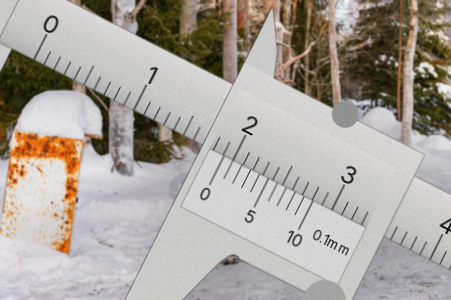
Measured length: 19.1 mm
